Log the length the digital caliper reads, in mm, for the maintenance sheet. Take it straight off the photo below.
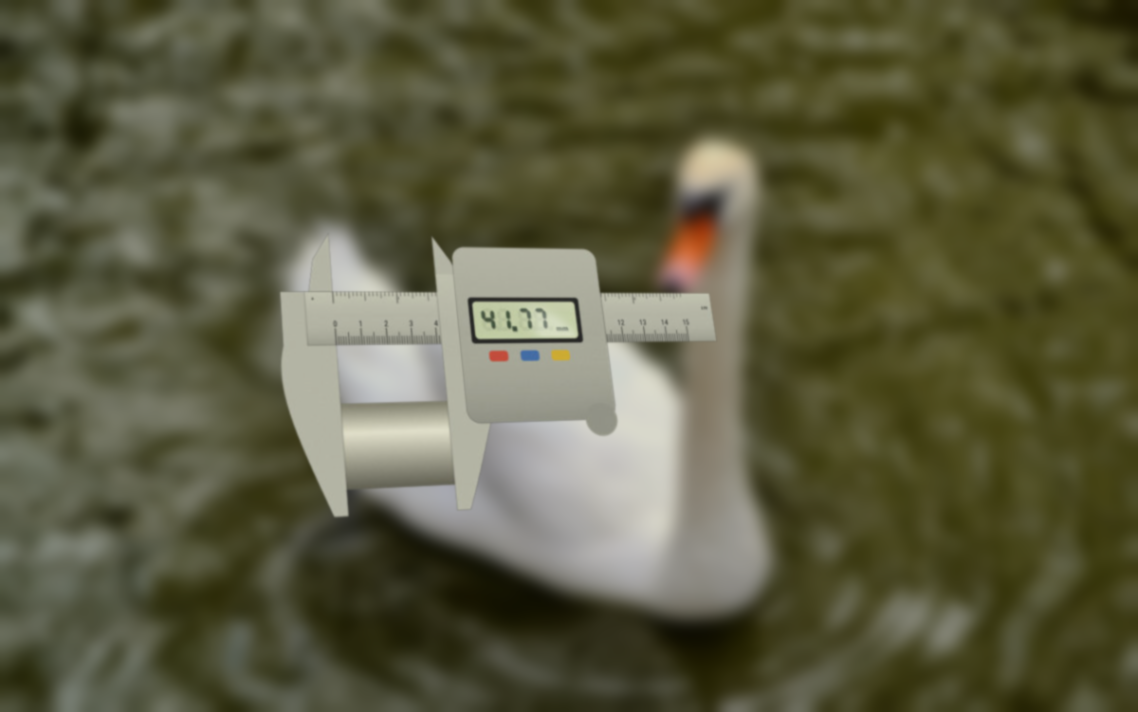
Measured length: 41.77 mm
